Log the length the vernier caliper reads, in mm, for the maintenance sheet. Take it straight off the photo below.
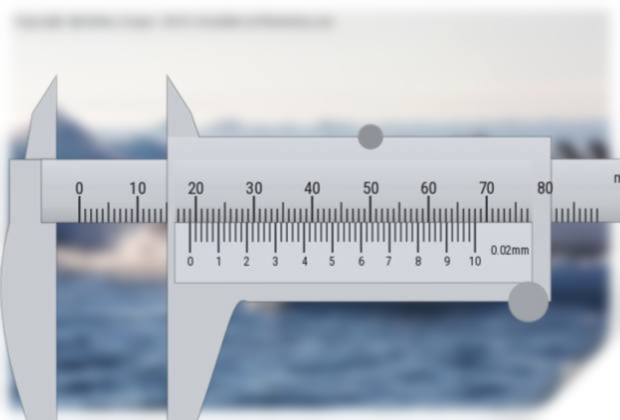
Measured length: 19.0 mm
